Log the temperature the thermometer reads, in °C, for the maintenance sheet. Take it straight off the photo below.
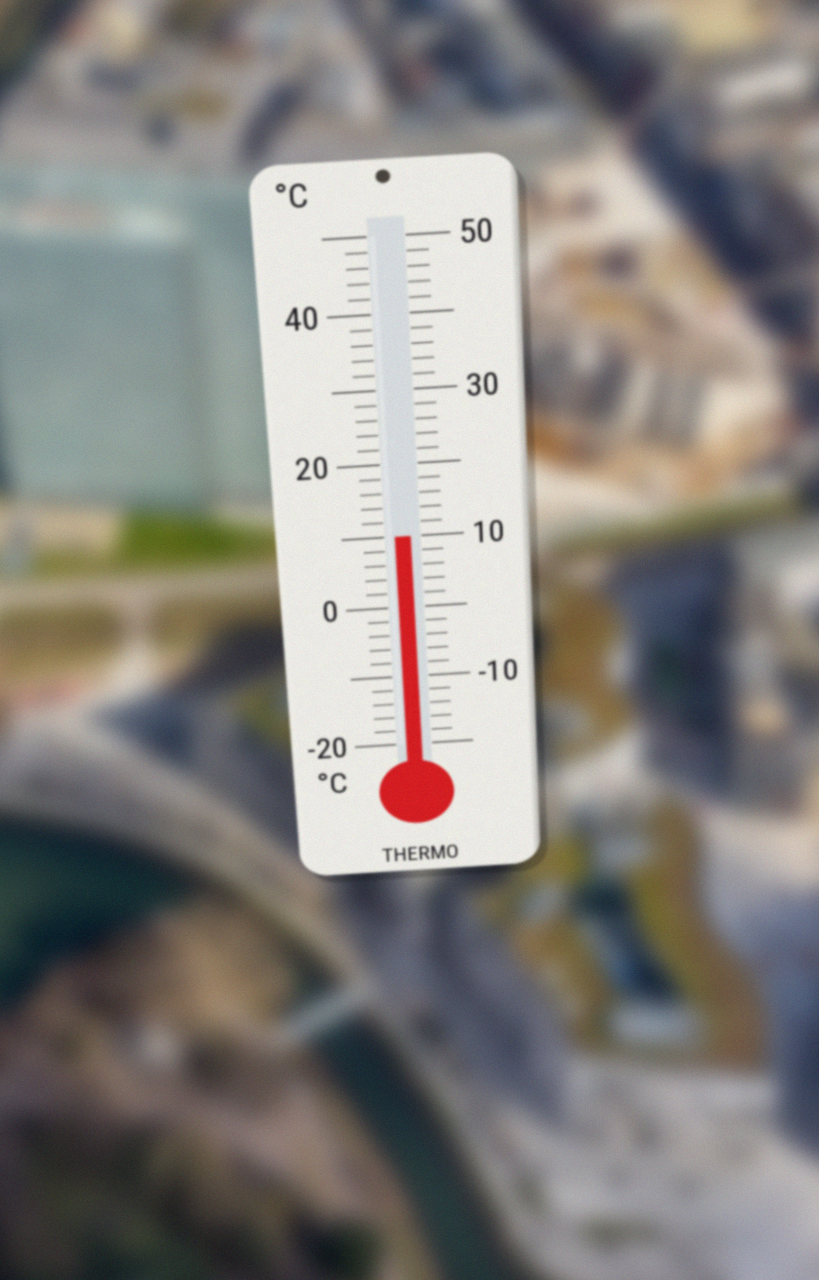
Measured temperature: 10 °C
